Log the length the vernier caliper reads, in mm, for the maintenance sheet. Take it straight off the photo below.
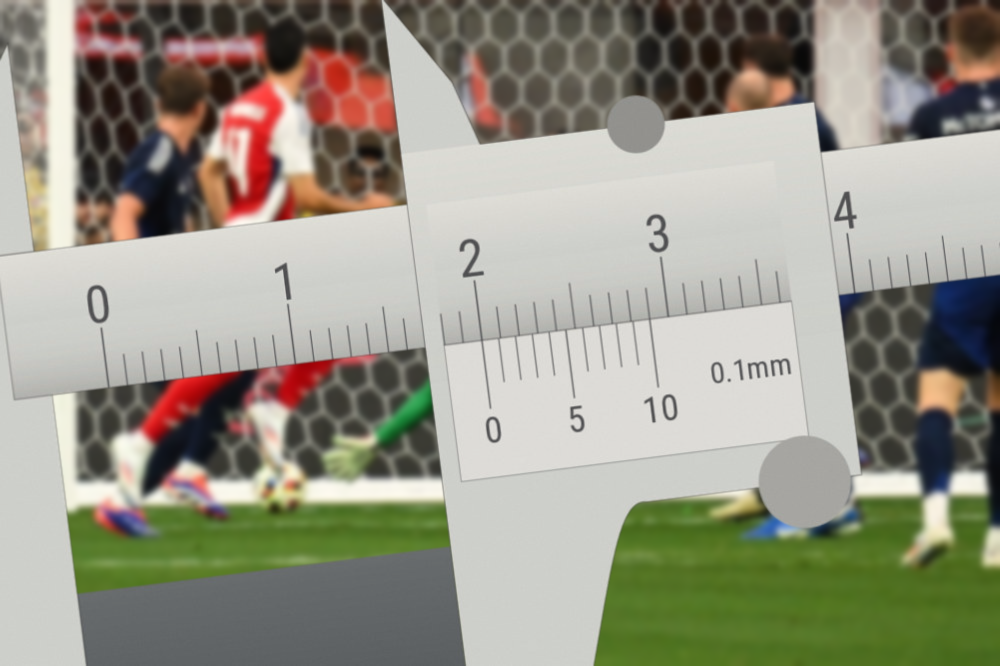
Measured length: 20.0 mm
